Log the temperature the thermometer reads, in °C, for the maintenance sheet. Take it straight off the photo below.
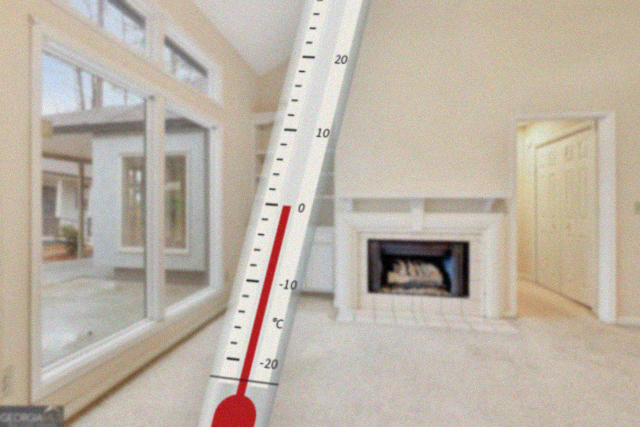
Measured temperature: 0 °C
